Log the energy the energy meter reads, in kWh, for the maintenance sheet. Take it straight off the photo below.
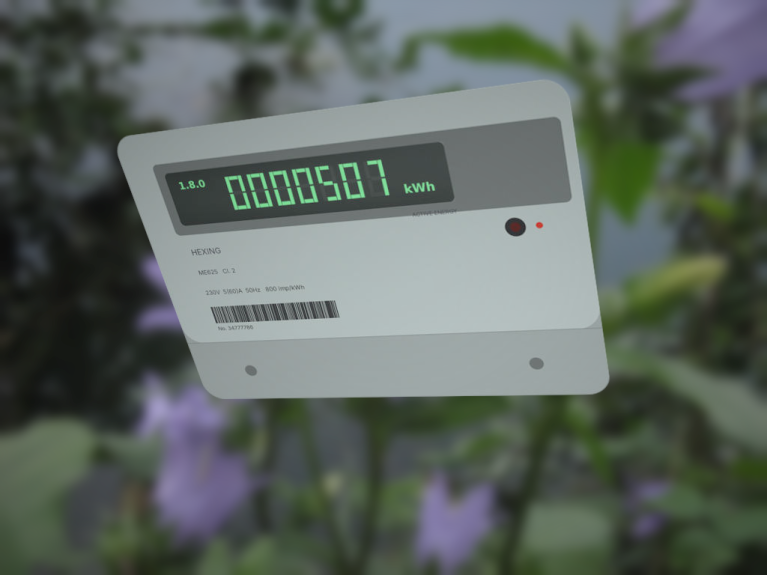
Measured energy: 507 kWh
